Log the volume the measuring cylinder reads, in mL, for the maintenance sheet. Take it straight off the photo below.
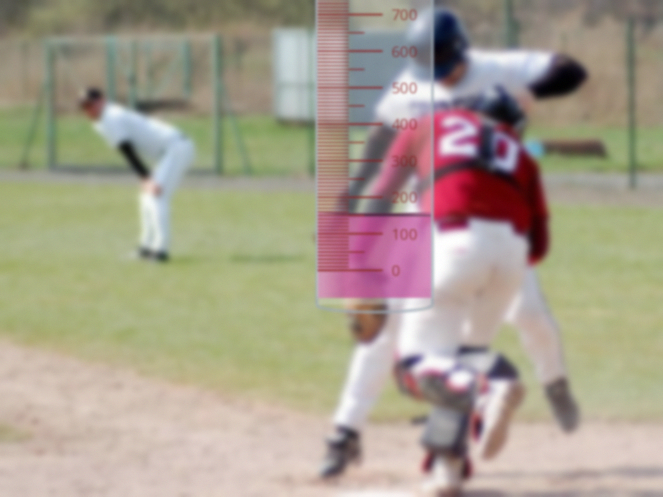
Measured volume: 150 mL
